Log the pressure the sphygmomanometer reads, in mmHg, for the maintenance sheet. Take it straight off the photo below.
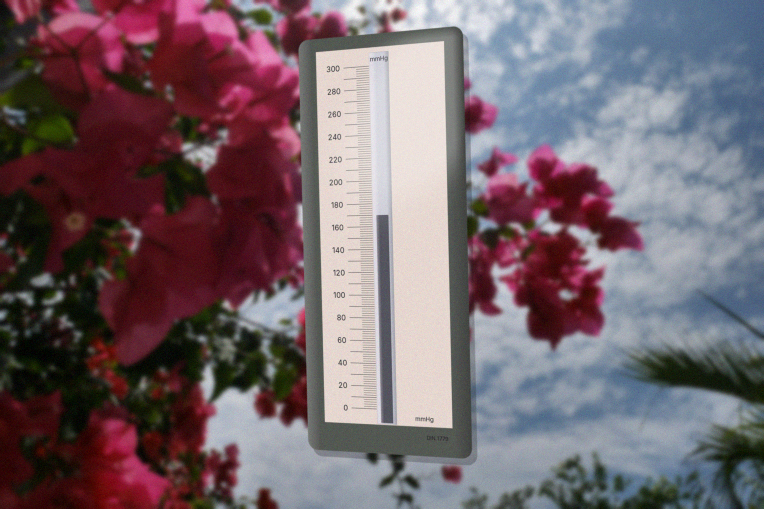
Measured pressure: 170 mmHg
